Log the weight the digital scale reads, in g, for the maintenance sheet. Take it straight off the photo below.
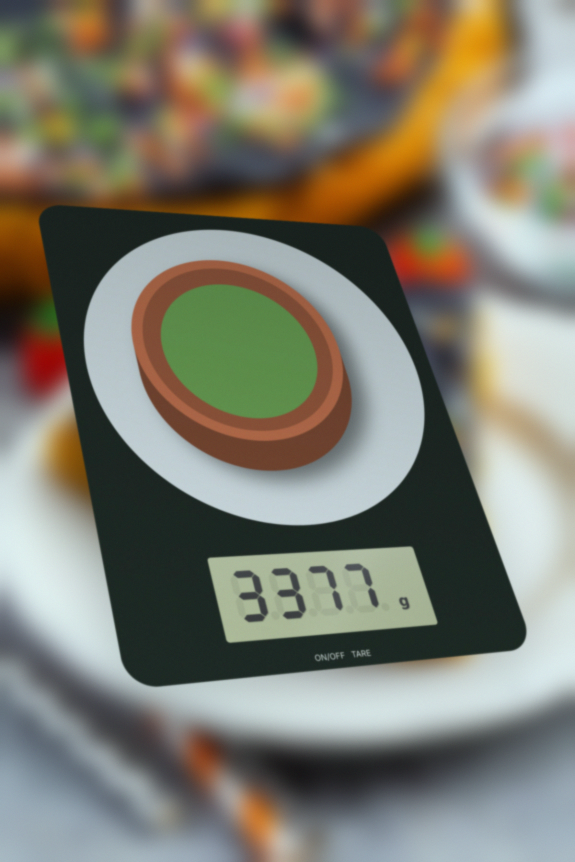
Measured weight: 3377 g
